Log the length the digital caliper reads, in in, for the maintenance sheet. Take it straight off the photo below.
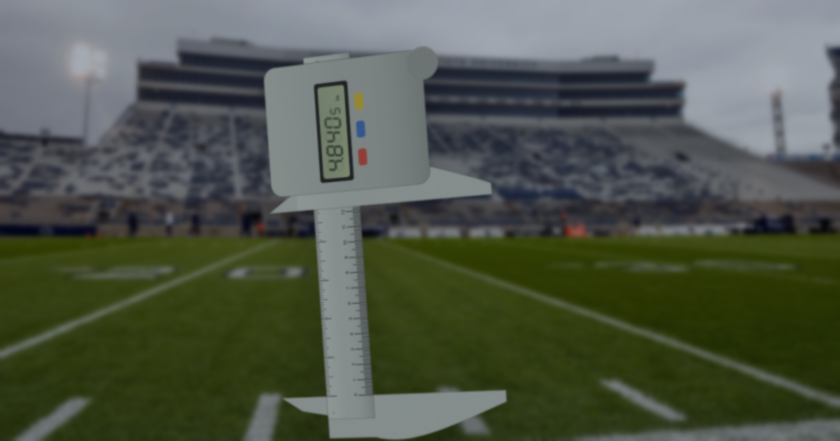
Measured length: 4.8405 in
